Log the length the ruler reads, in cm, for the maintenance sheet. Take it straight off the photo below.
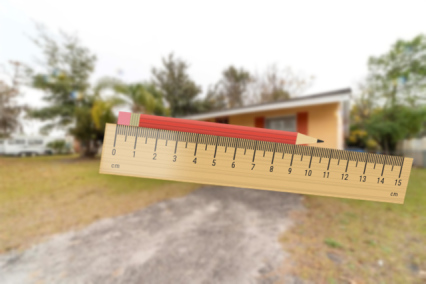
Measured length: 10.5 cm
